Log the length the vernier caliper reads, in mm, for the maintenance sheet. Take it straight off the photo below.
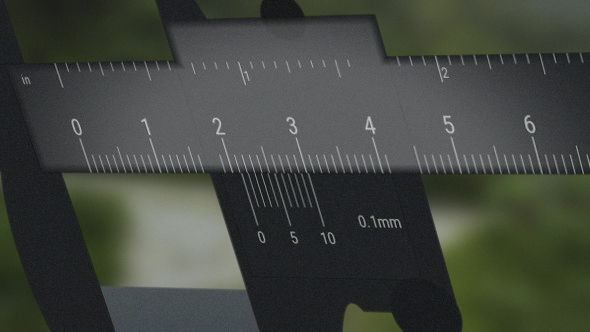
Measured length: 21.2 mm
